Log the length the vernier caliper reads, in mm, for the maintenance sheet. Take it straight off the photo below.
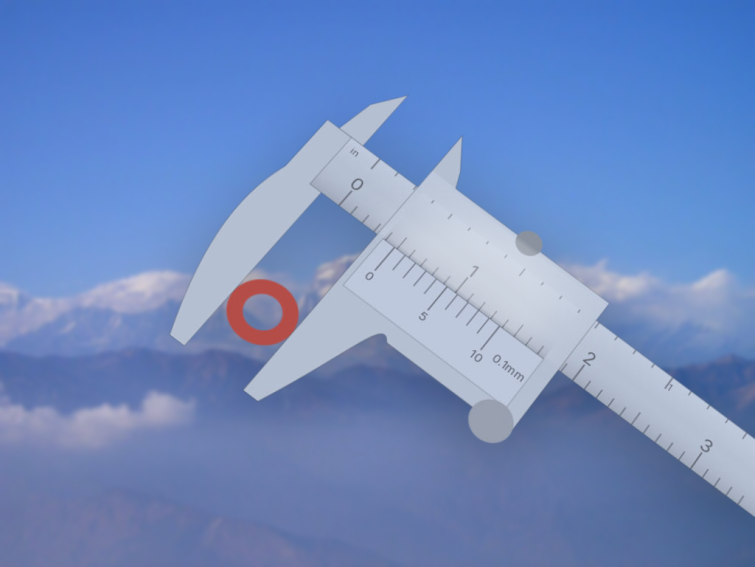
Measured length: 4.8 mm
